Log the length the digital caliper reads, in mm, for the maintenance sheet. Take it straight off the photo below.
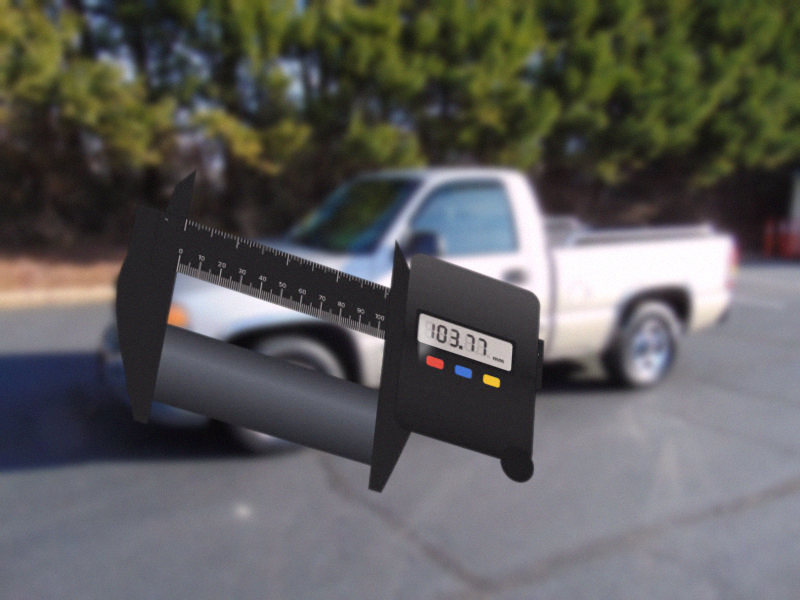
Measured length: 103.77 mm
